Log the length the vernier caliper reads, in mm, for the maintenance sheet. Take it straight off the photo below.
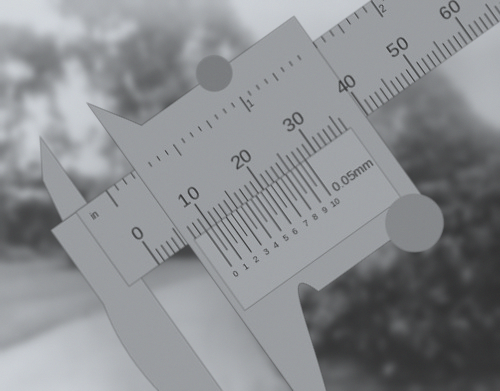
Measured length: 9.0 mm
